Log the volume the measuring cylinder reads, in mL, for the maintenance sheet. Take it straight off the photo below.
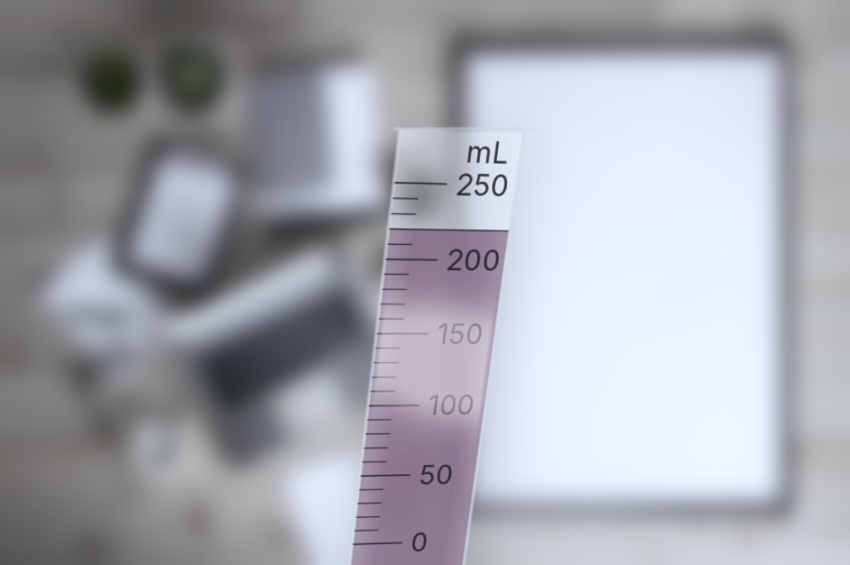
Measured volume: 220 mL
